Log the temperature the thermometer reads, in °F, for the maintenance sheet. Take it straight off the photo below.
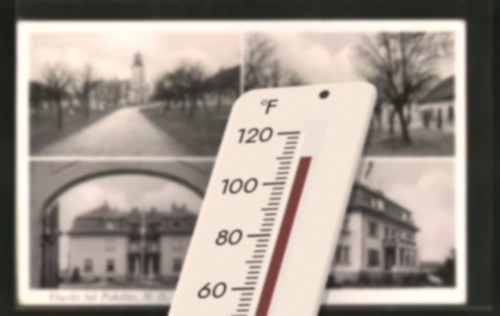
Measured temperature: 110 °F
